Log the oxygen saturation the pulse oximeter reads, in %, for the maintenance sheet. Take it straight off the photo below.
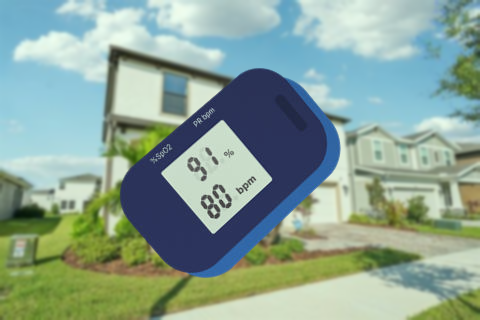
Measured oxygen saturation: 91 %
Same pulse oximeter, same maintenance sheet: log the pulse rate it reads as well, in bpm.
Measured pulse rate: 80 bpm
